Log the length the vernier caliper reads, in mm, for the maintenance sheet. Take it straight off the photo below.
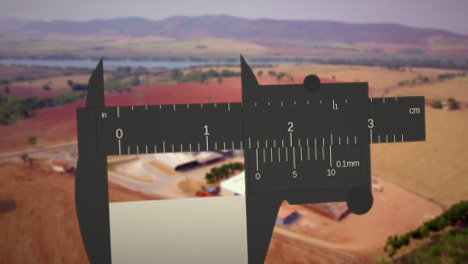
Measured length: 15.8 mm
